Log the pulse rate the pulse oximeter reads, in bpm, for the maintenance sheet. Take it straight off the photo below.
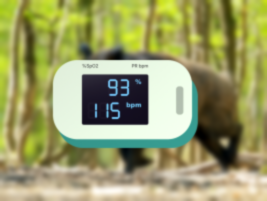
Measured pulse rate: 115 bpm
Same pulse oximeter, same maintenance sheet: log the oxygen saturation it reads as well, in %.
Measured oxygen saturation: 93 %
